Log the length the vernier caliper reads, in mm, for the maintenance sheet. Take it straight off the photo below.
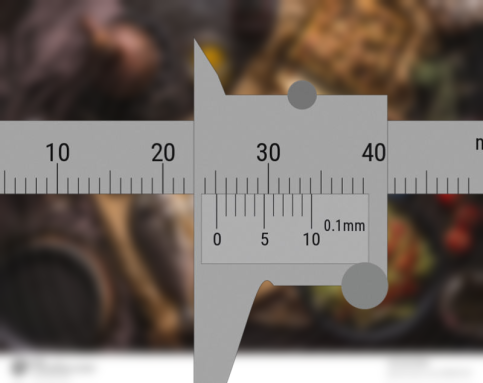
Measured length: 25.1 mm
